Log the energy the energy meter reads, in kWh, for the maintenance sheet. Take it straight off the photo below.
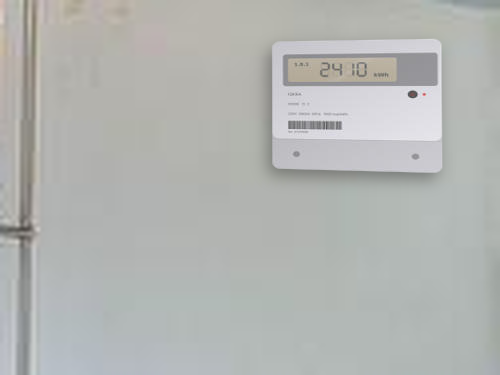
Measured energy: 2410 kWh
